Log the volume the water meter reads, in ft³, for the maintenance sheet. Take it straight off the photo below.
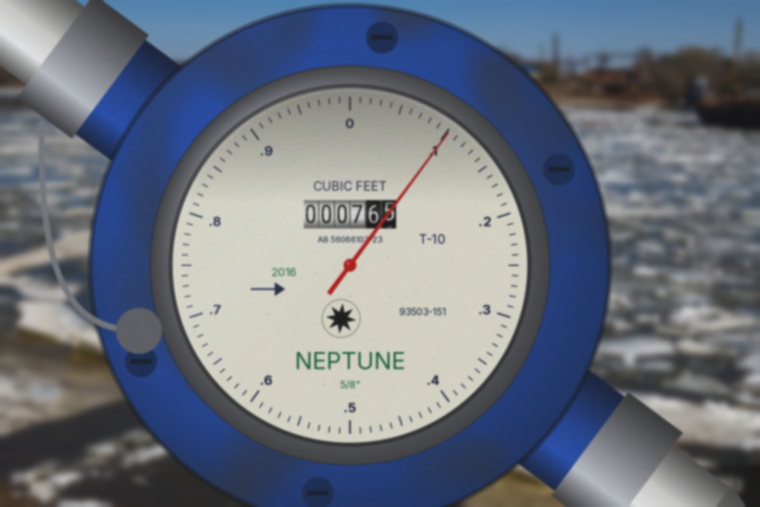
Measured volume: 765.10 ft³
